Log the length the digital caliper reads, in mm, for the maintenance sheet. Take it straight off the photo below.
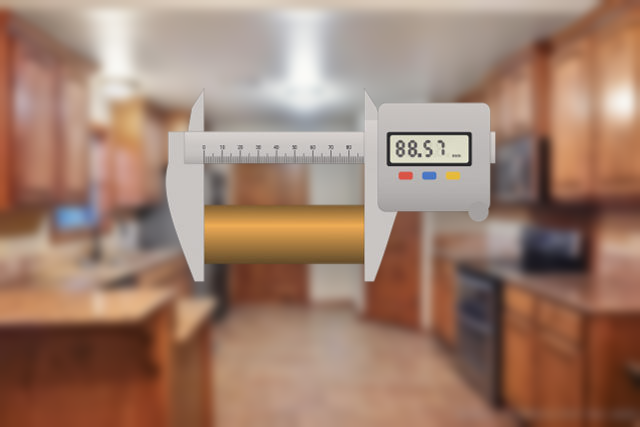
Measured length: 88.57 mm
